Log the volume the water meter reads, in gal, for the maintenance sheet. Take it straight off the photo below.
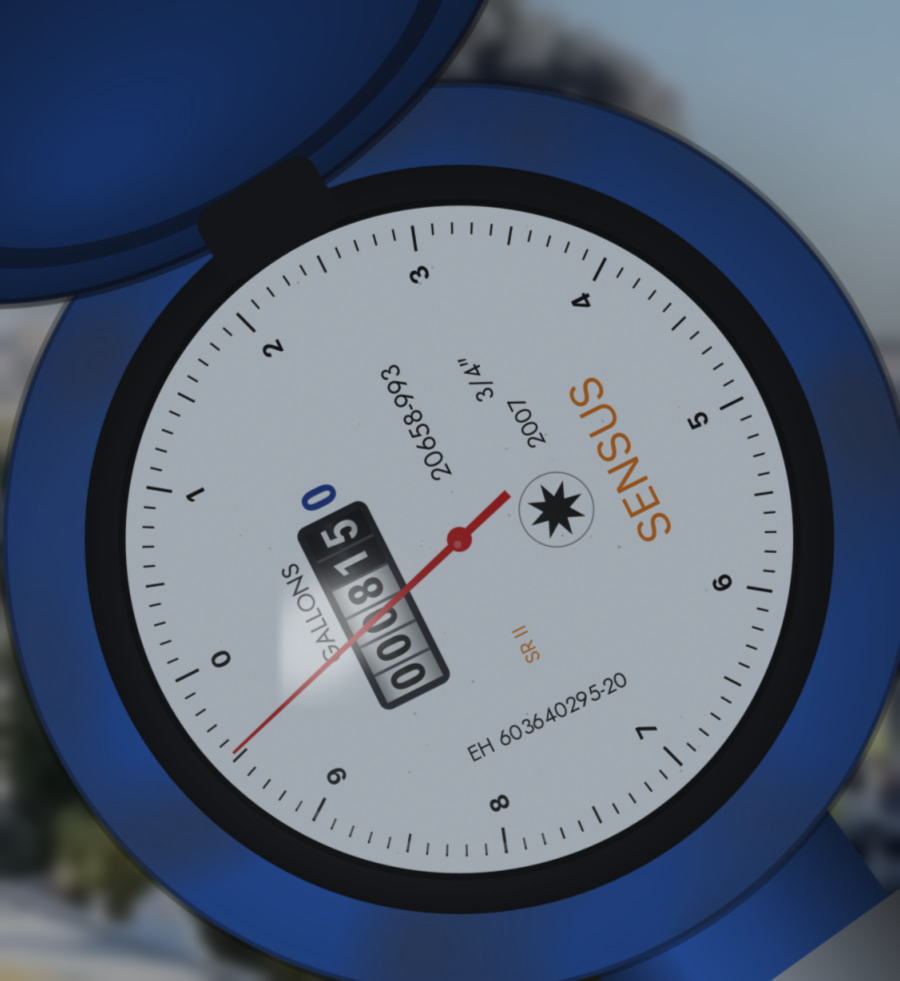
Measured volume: 8149.5 gal
